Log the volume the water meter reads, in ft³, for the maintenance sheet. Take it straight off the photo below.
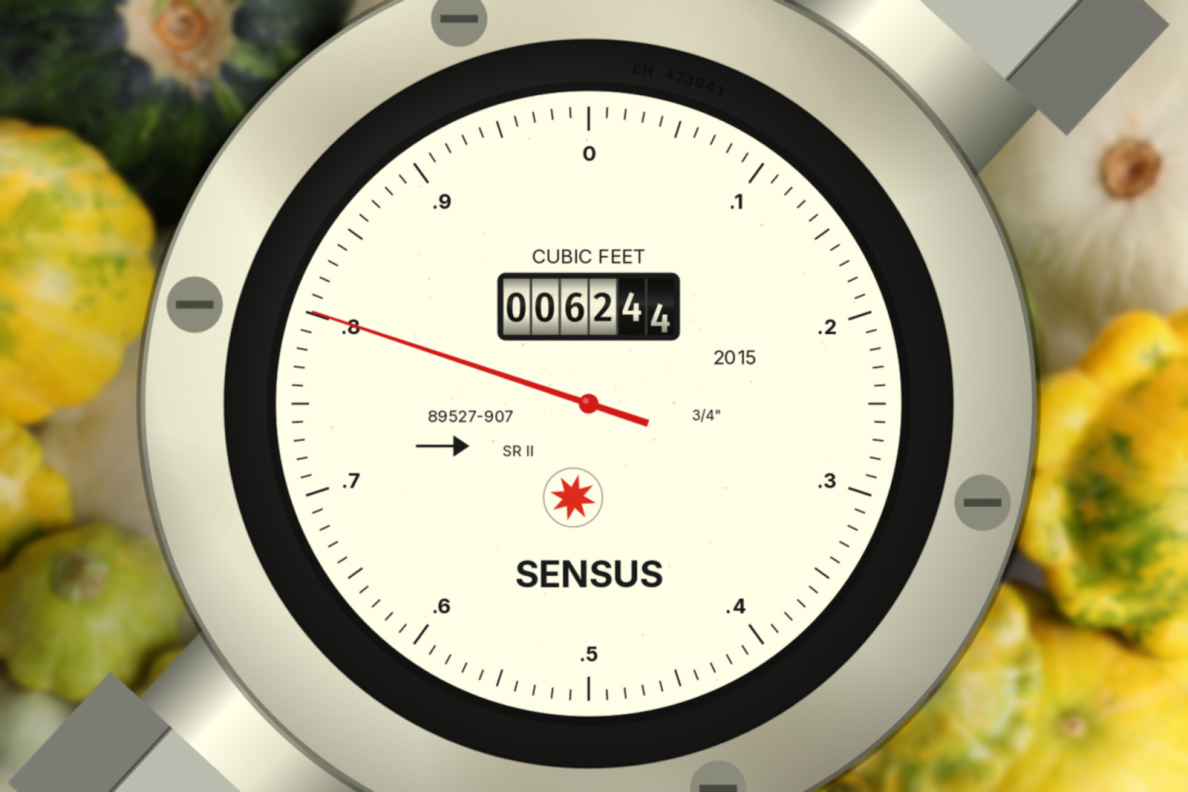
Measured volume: 6243.80 ft³
